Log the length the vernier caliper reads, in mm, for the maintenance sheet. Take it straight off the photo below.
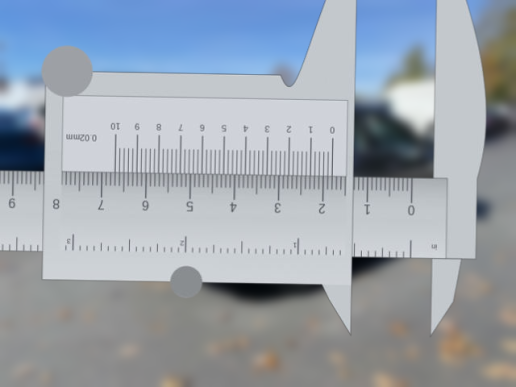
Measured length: 18.0 mm
